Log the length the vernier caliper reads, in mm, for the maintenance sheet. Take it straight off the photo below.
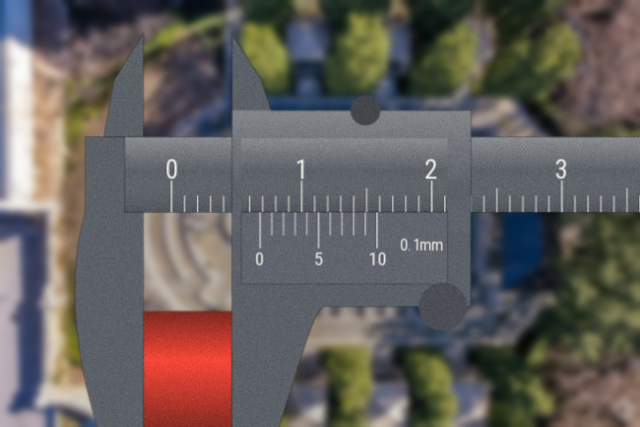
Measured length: 6.8 mm
